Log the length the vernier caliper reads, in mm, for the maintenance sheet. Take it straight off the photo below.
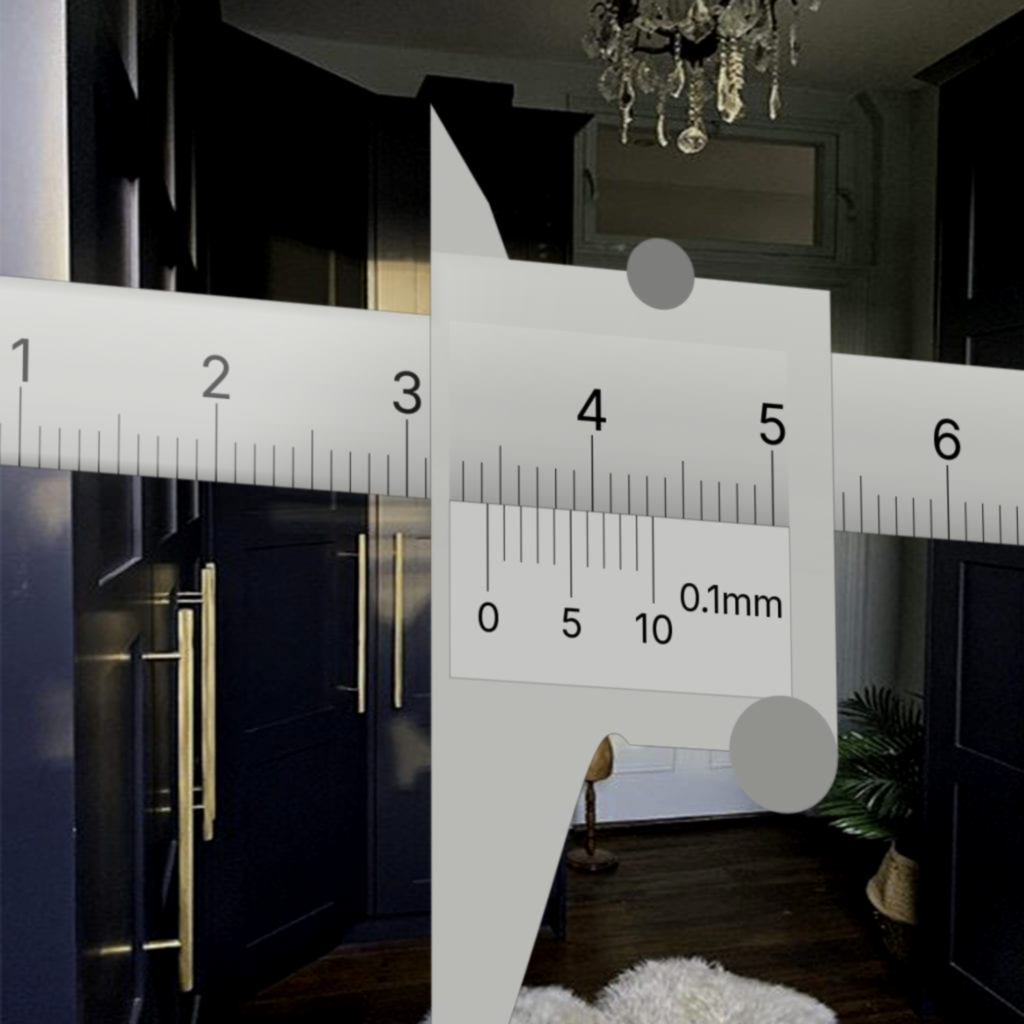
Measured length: 34.3 mm
